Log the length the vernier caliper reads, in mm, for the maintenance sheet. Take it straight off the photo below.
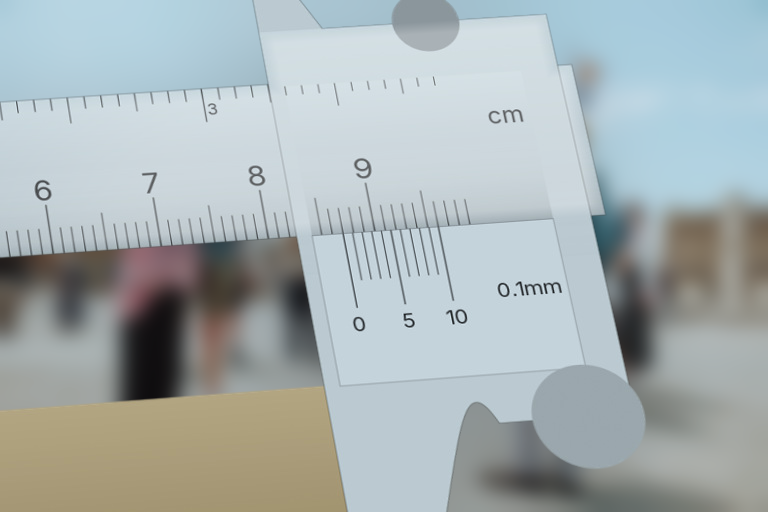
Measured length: 87.0 mm
